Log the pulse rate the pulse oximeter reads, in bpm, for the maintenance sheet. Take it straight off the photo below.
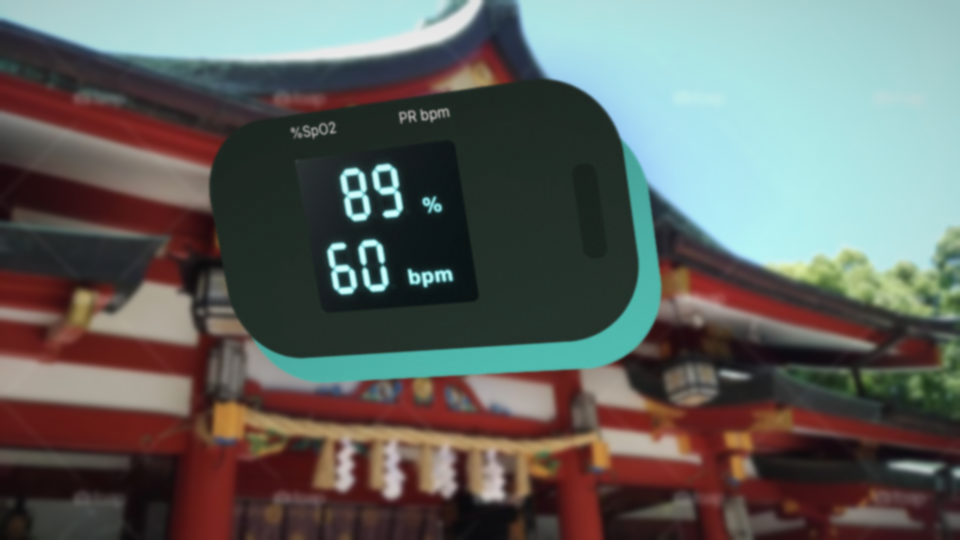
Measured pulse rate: 60 bpm
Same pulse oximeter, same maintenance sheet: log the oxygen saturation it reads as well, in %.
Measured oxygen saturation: 89 %
